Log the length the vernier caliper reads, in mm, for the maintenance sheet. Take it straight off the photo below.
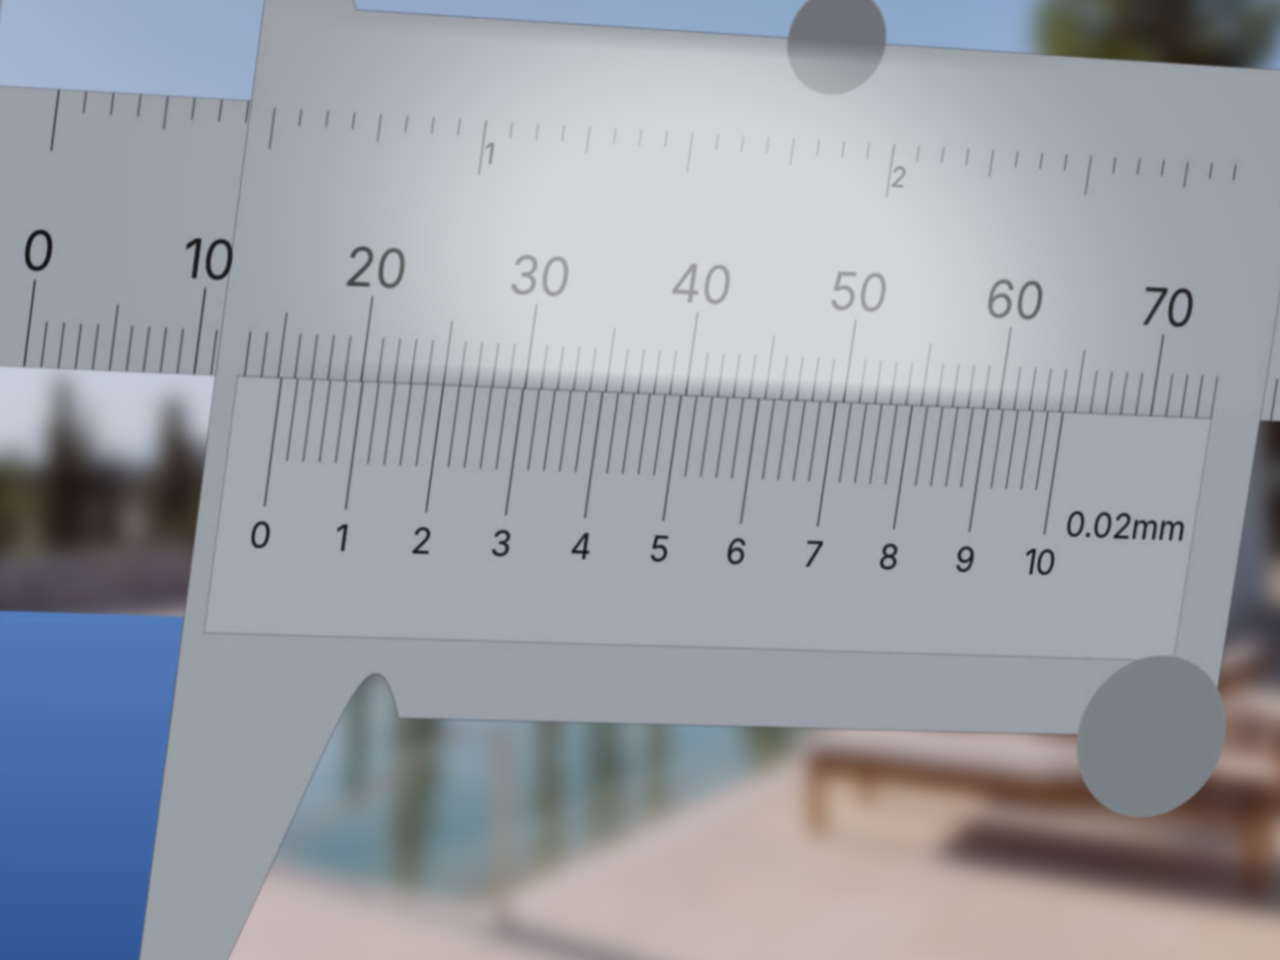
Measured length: 15.2 mm
